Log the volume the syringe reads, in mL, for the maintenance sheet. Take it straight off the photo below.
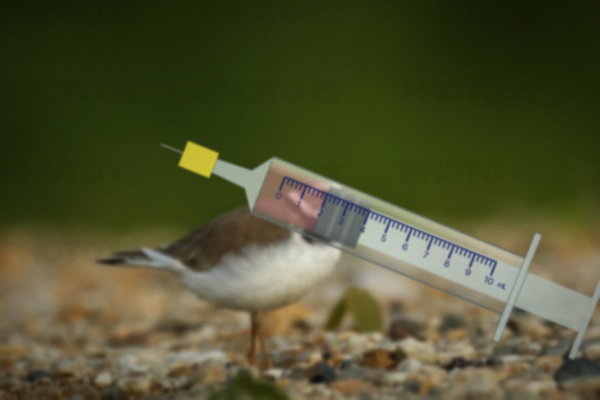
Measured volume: 2 mL
